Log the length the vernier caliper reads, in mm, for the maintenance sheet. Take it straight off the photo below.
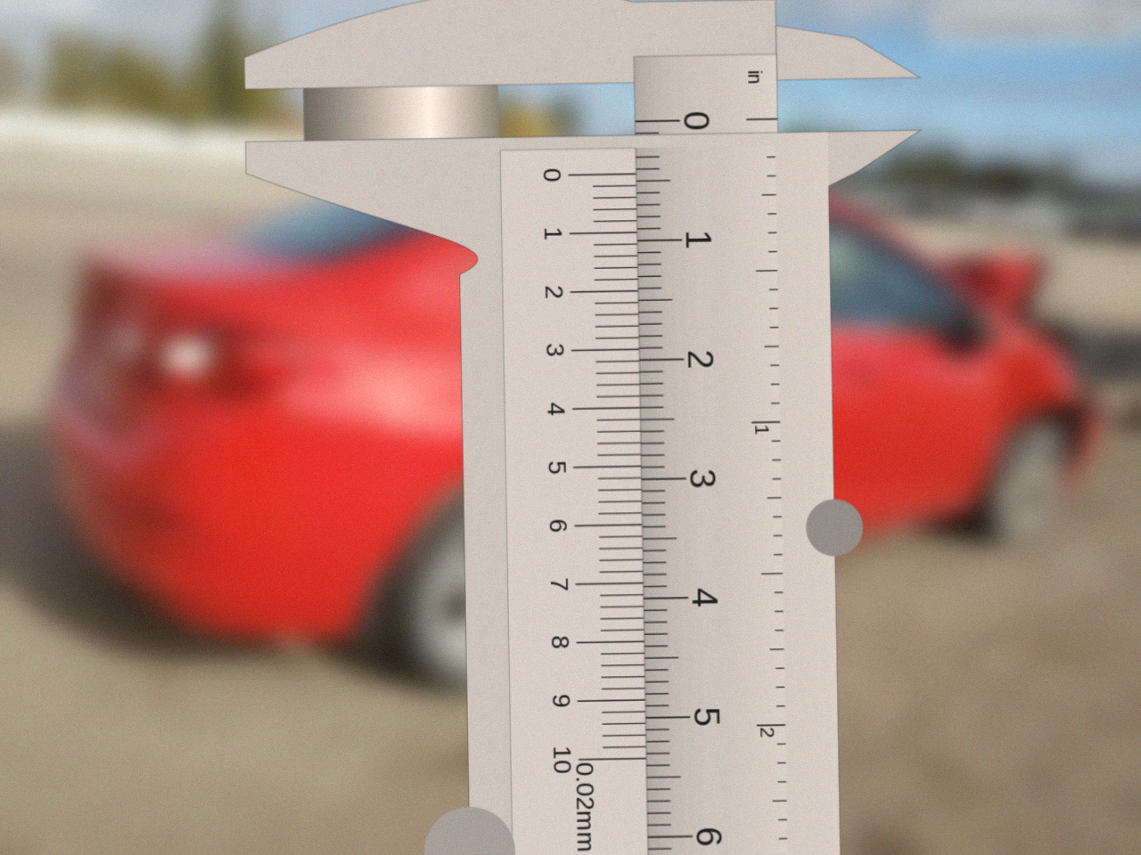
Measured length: 4.4 mm
